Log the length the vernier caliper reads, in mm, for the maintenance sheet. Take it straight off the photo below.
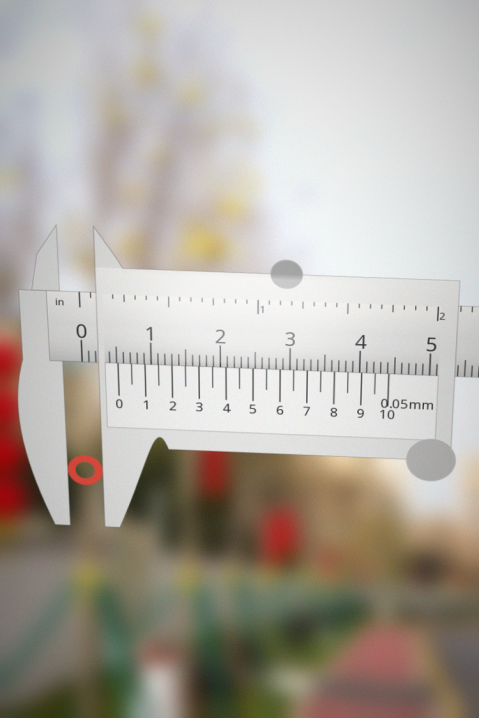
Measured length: 5.2 mm
